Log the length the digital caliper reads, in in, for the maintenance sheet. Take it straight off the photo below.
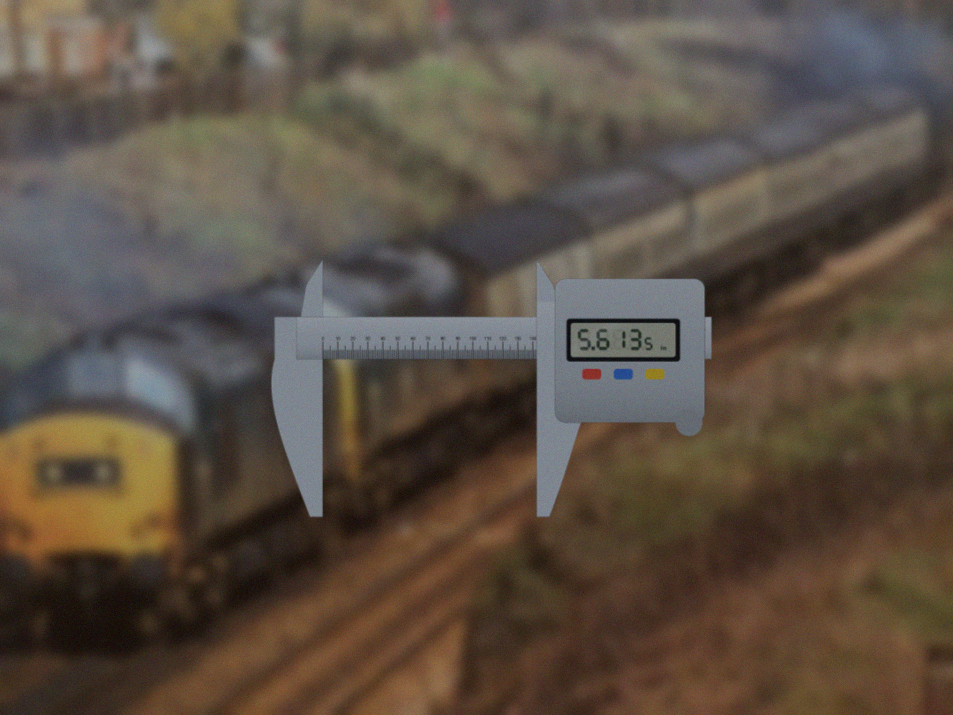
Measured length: 5.6135 in
